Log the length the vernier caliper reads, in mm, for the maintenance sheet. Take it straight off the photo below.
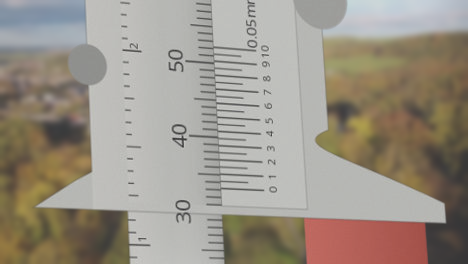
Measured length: 33.2 mm
